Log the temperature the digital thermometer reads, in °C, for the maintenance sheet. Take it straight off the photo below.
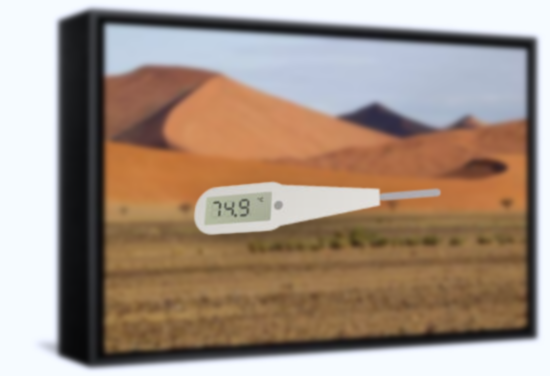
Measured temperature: 74.9 °C
